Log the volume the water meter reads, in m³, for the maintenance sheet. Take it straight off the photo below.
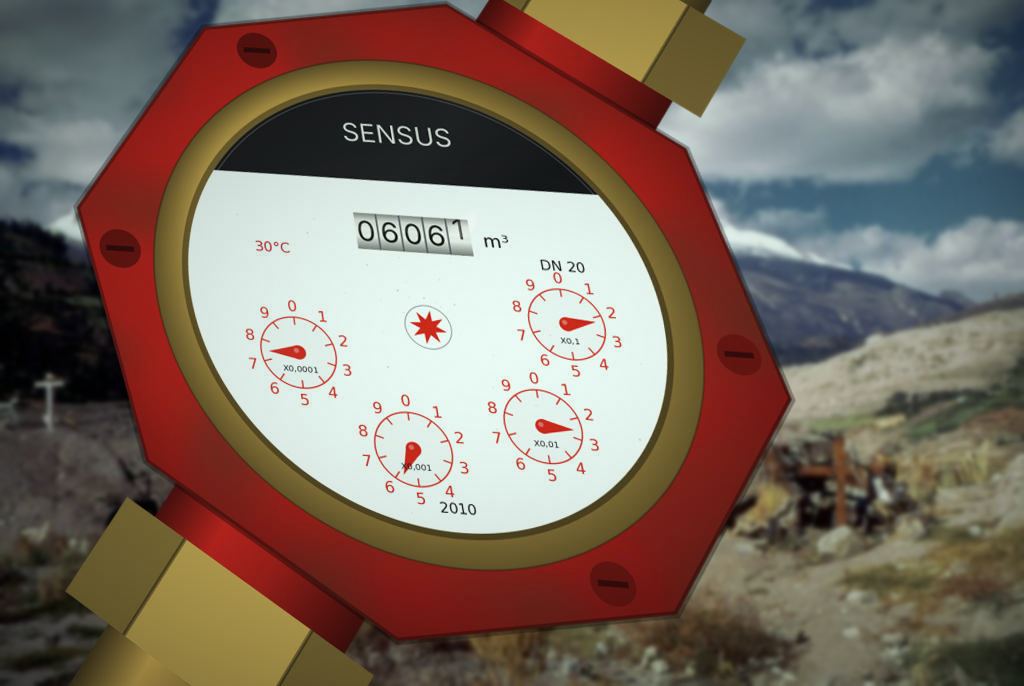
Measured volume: 6061.2257 m³
